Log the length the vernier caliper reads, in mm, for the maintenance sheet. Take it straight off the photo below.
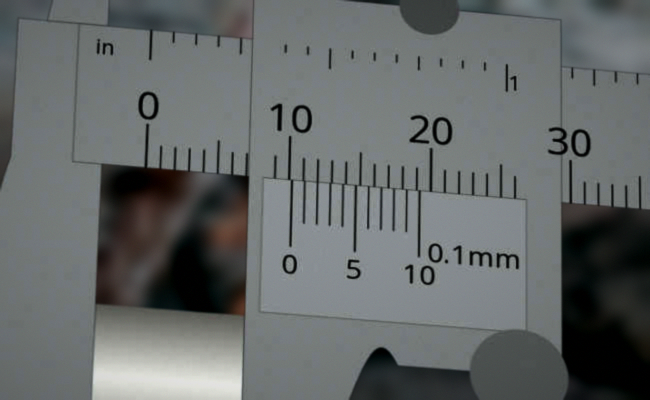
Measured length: 10.2 mm
